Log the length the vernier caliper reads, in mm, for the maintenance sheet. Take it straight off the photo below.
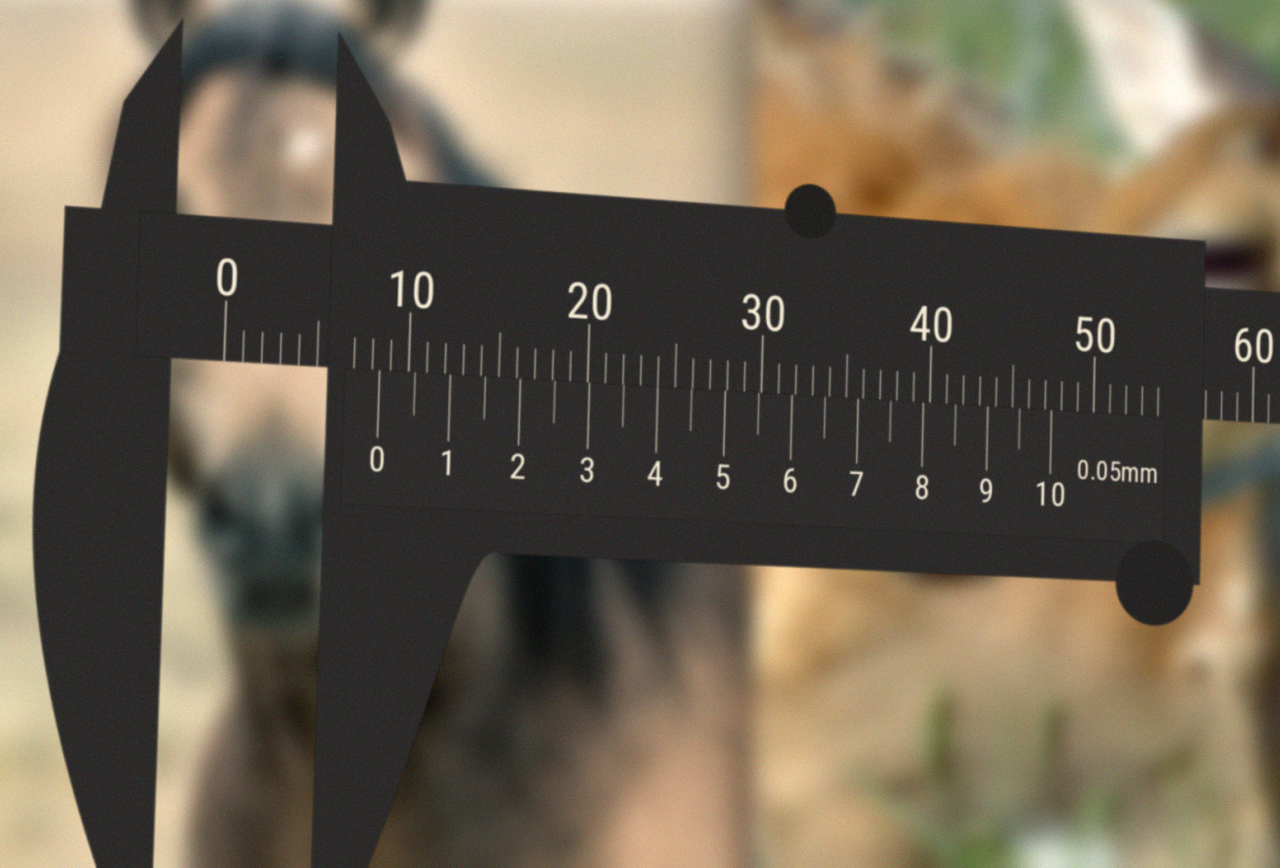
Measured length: 8.4 mm
